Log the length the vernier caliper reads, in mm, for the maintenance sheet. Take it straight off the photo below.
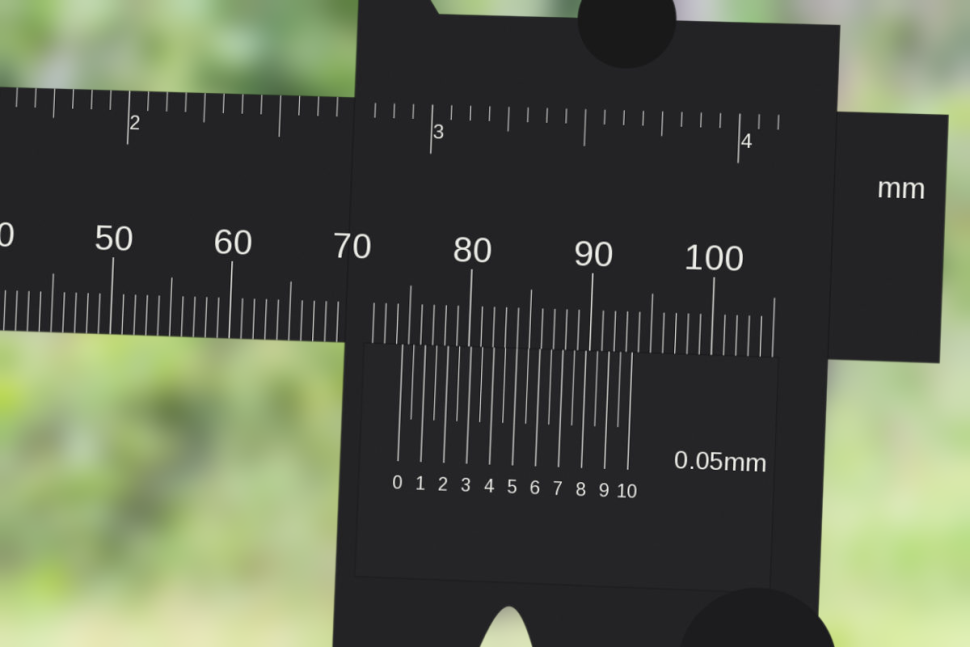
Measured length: 74.5 mm
